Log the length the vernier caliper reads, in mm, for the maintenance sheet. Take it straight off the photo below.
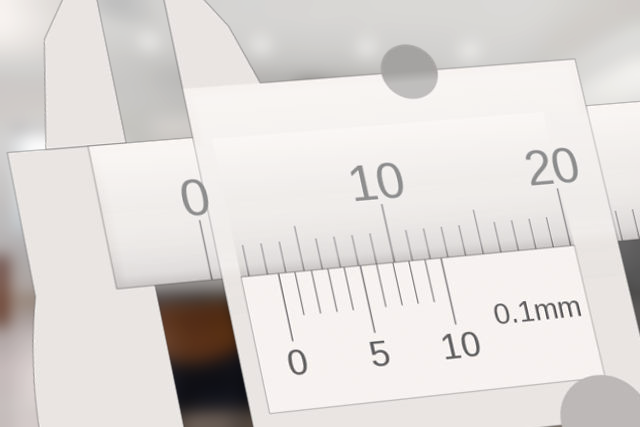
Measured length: 3.6 mm
